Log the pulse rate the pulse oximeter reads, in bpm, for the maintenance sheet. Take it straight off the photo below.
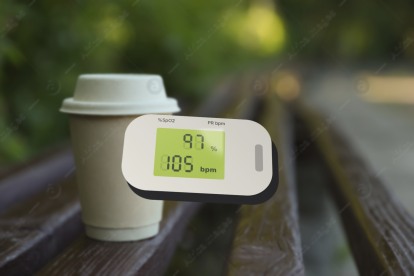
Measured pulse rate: 105 bpm
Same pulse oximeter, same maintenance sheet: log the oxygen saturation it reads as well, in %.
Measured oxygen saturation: 97 %
